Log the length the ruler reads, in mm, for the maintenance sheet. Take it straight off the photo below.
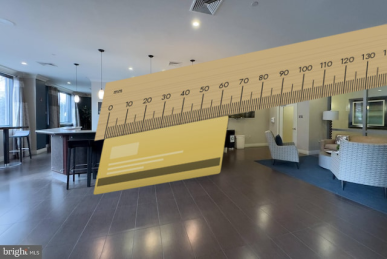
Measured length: 65 mm
